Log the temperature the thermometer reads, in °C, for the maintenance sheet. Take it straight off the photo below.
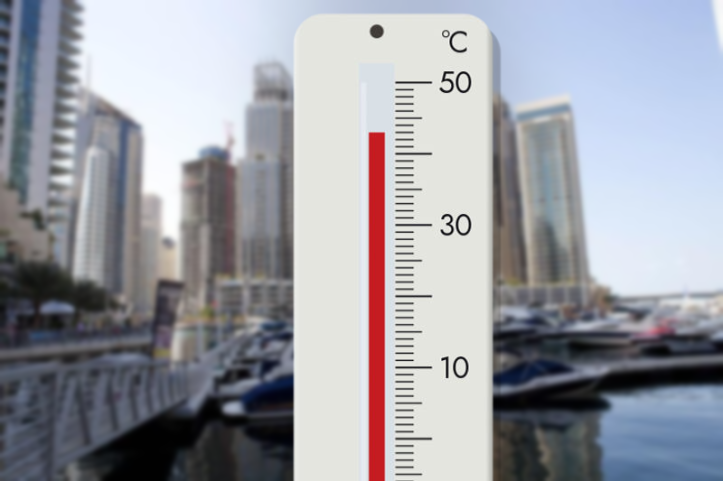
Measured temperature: 43 °C
